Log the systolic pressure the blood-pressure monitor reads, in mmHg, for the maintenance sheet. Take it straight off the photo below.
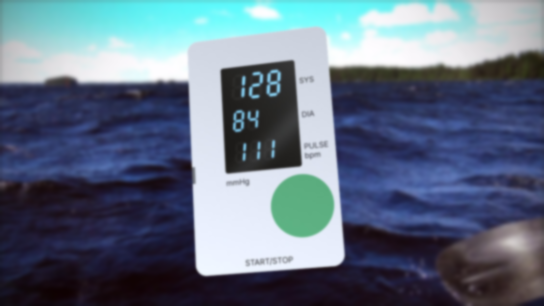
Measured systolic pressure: 128 mmHg
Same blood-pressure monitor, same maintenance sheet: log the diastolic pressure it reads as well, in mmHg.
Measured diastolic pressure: 84 mmHg
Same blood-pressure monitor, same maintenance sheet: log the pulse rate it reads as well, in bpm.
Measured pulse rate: 111 bpm
